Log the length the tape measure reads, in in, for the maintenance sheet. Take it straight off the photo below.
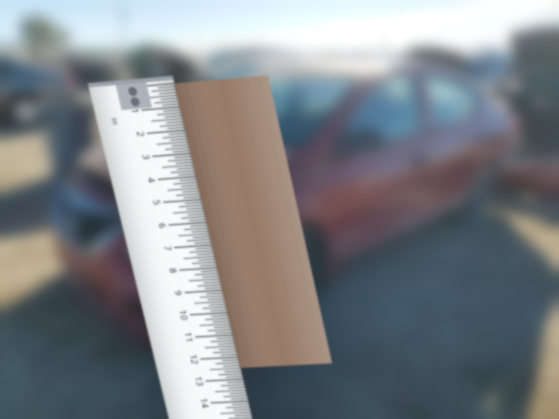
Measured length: 12.5 in
